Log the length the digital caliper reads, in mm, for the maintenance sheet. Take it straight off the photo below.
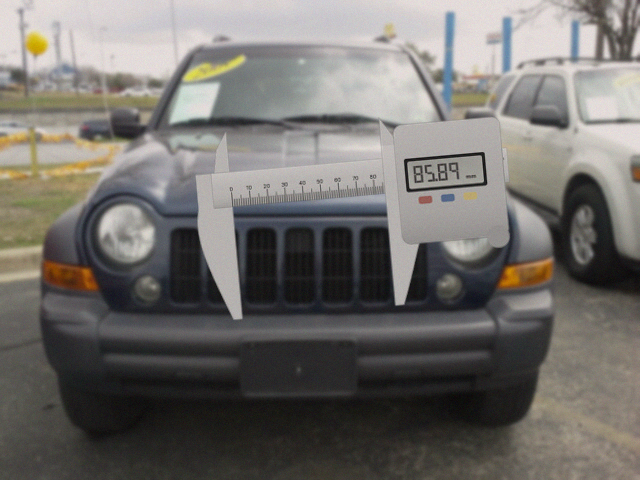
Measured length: 85.89 mm
